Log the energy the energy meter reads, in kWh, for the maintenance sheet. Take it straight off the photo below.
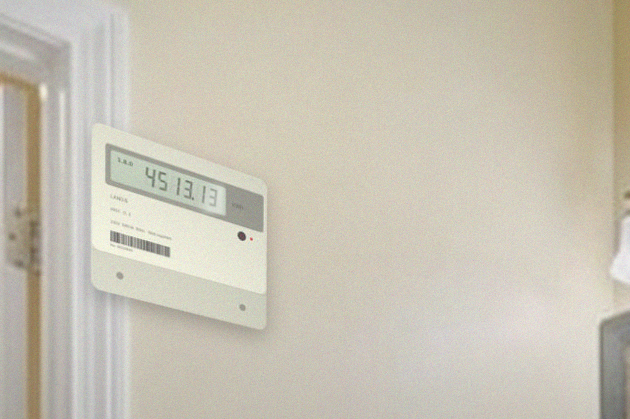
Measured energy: 4513.13 kWh
